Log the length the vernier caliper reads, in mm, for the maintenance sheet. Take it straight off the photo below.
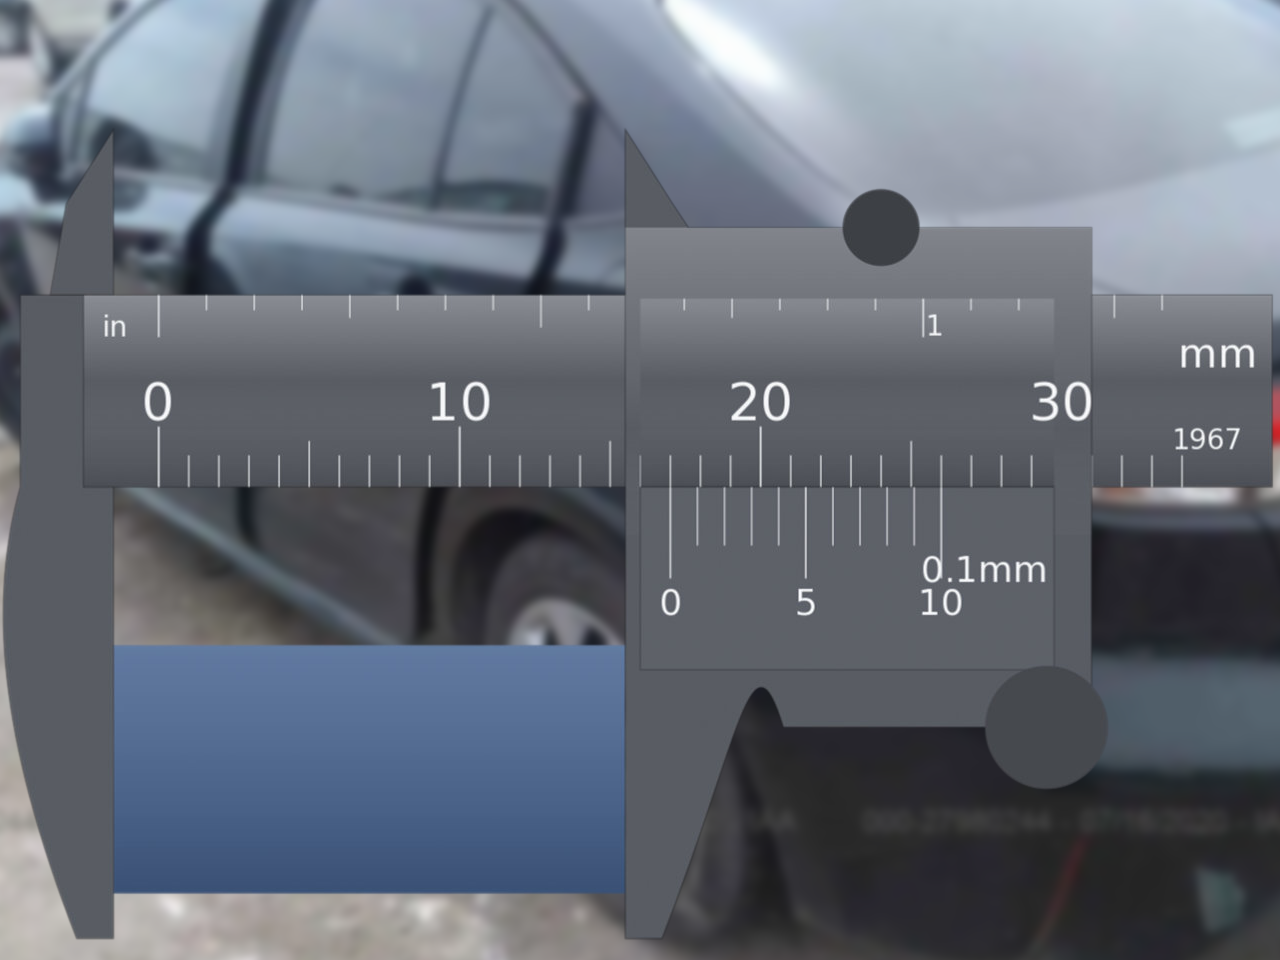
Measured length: 17.0 mm
